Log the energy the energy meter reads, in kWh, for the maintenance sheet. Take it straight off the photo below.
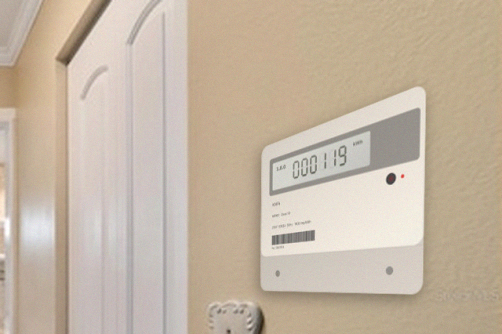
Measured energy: 119 kWh
